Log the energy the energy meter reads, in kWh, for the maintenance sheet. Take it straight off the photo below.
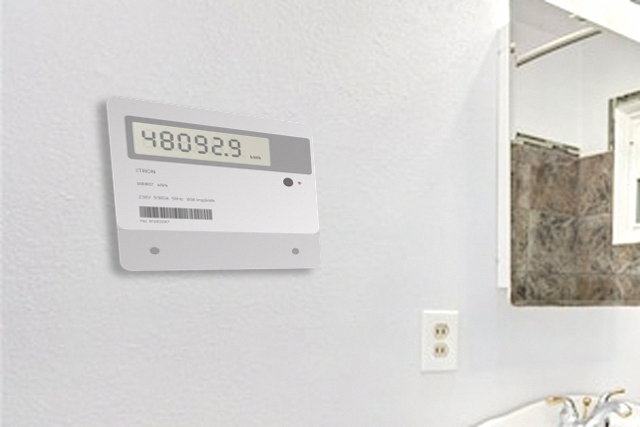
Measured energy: 48092.9 kWh
